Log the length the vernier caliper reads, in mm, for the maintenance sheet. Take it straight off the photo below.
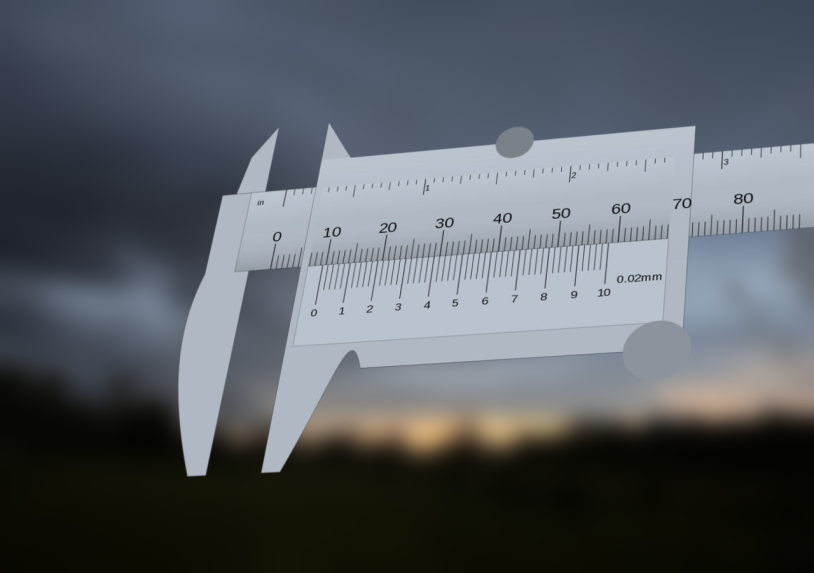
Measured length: 9.4 mm
